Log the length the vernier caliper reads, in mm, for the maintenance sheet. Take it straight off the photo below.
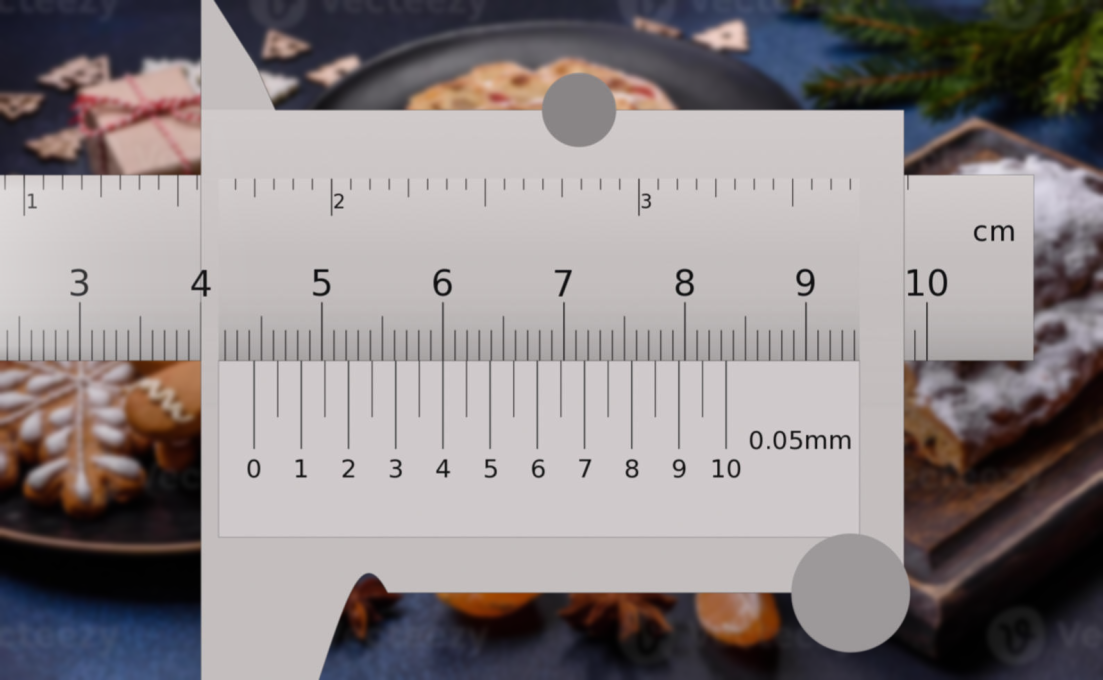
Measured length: 44.4 mm
